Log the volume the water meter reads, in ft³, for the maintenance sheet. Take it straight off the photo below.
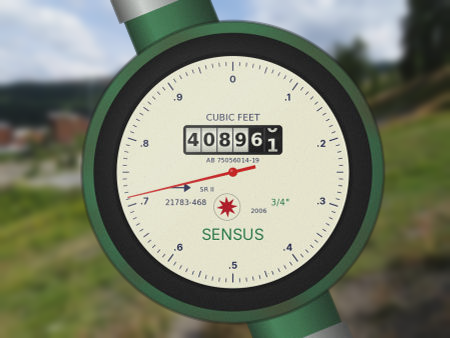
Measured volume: 408960.71 ft³
